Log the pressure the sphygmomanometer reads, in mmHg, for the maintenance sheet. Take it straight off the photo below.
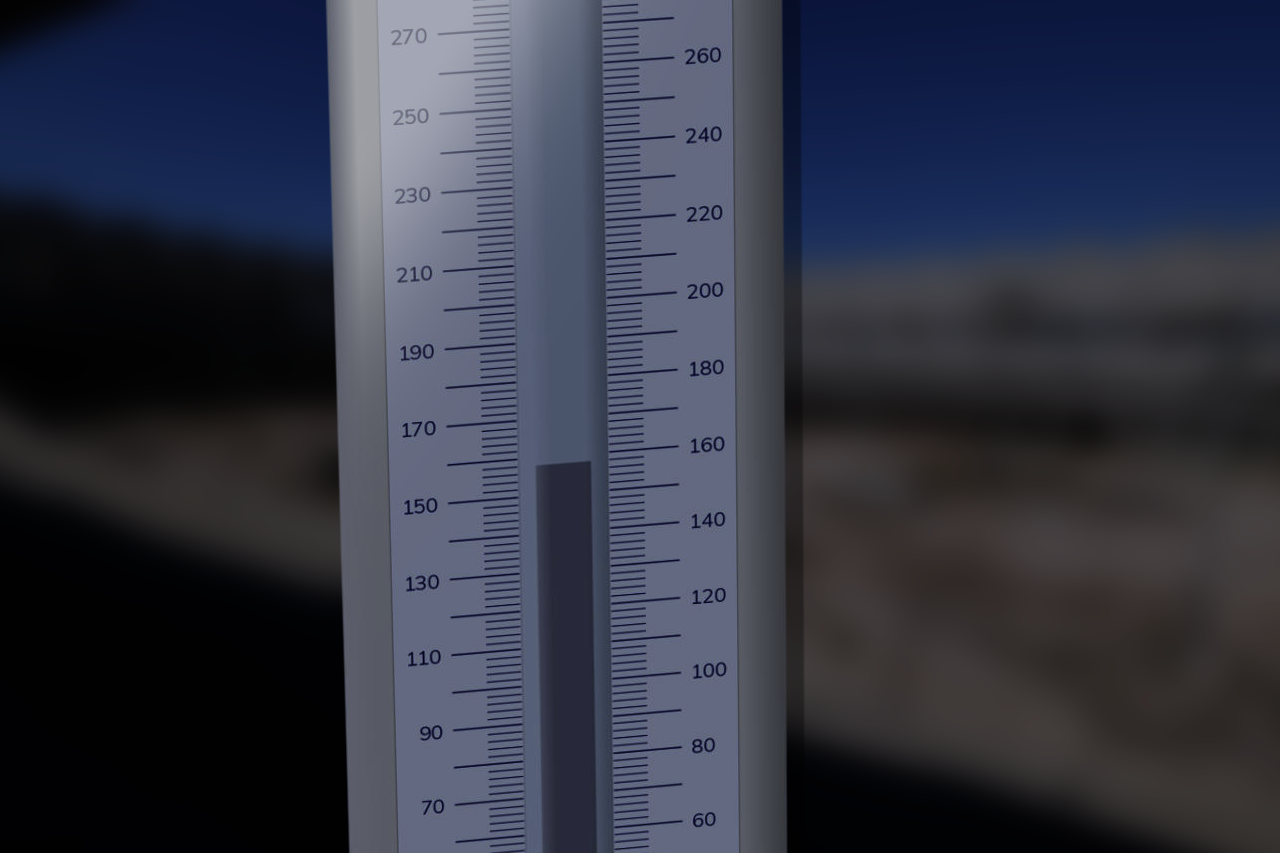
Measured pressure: 158 mmHg
